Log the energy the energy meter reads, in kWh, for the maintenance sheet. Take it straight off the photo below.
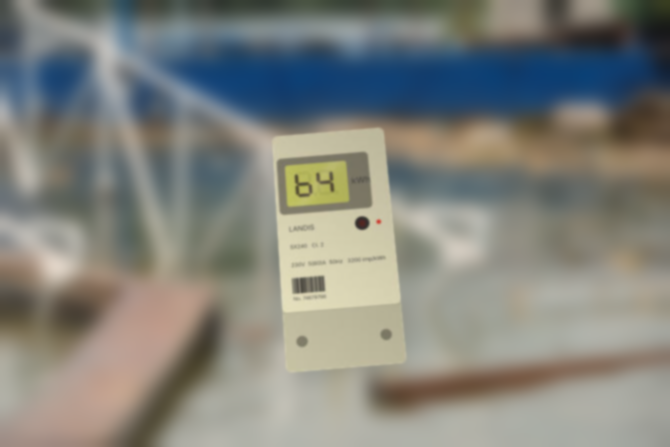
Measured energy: 64 kWh
